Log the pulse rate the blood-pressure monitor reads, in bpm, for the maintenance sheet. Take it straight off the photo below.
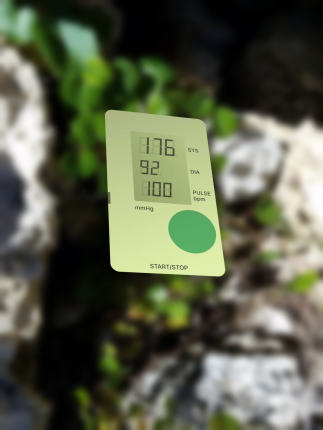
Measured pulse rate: 100 bpm
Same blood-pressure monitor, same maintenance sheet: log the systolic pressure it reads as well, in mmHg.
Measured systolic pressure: 176 mmHg
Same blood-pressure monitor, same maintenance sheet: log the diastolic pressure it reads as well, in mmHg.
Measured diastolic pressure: 92 mmHg
